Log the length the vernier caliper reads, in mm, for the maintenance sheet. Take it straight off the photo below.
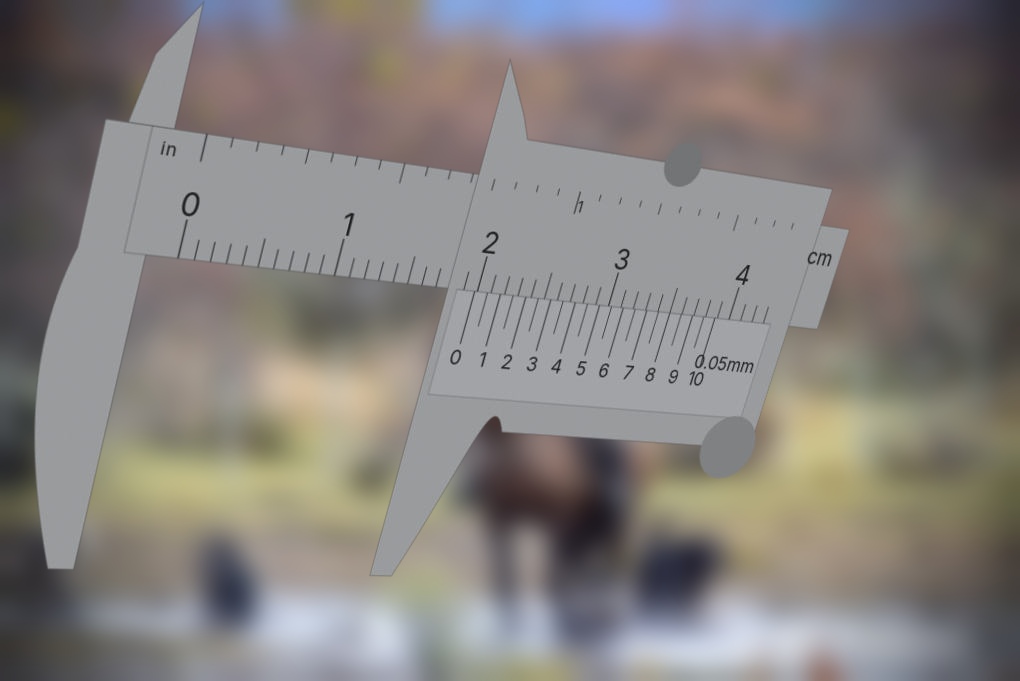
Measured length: 19.8 mm
